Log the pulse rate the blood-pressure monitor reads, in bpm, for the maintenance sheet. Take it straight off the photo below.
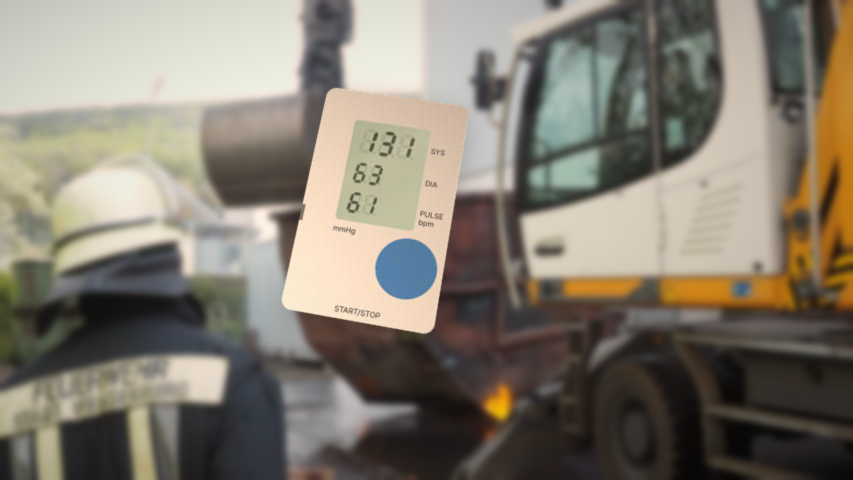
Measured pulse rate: 61 bpm
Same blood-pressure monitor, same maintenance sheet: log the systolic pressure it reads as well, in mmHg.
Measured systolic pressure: 131 mmHg
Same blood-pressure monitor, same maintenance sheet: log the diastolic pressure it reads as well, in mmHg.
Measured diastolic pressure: 63 mmHg
